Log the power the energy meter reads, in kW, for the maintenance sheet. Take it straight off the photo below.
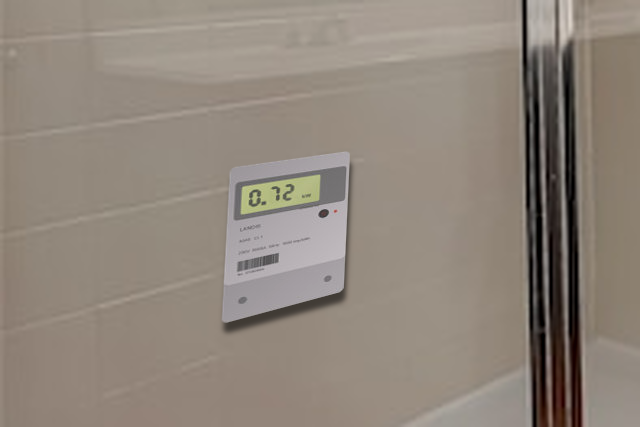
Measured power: 0.72 kW
